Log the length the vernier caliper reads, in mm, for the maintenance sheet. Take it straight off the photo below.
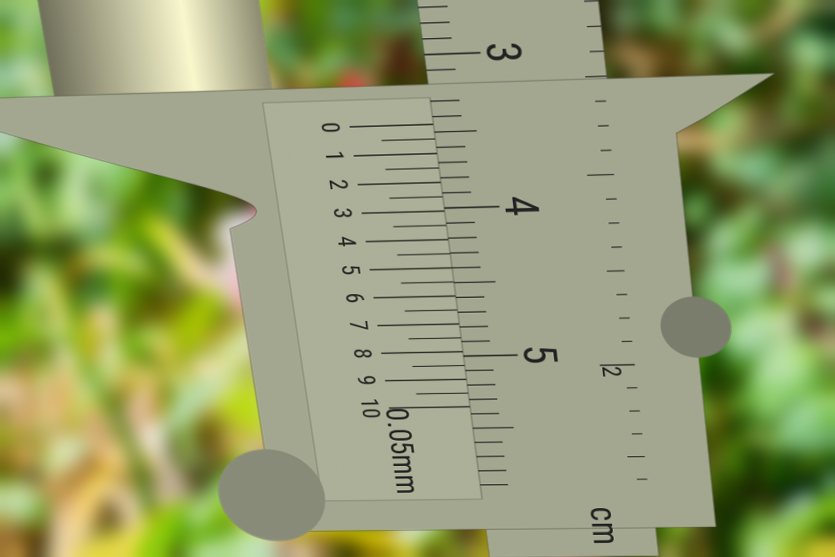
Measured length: 34.5 mm
